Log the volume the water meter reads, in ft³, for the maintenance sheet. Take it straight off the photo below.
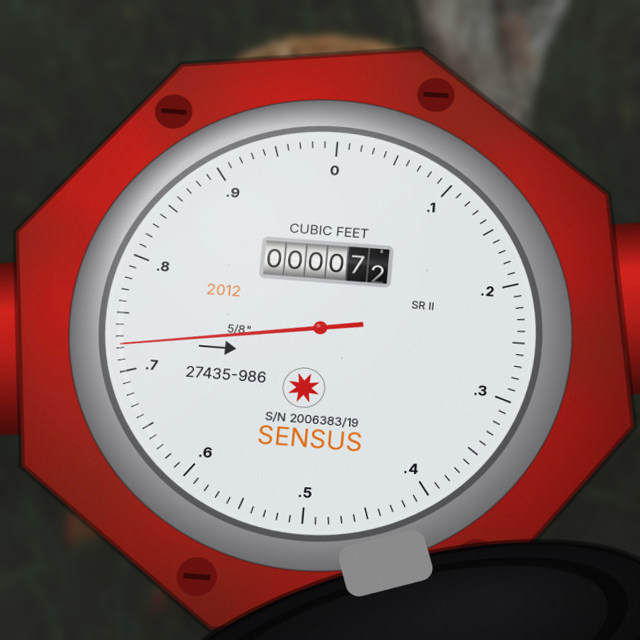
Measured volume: 71.72 ft³
